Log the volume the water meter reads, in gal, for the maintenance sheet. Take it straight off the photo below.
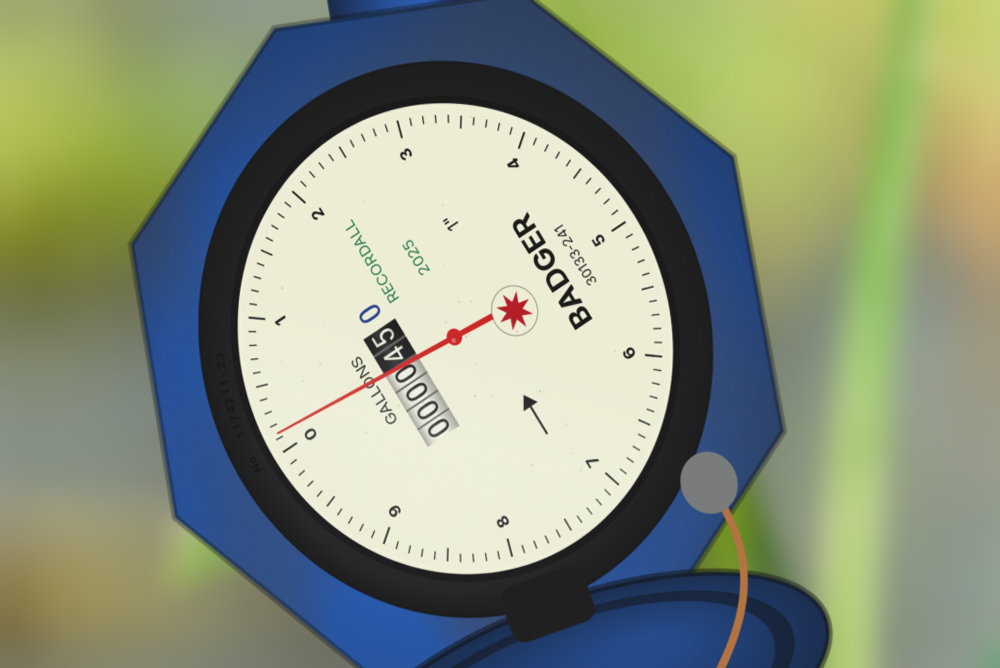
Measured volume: 450.1 gal
